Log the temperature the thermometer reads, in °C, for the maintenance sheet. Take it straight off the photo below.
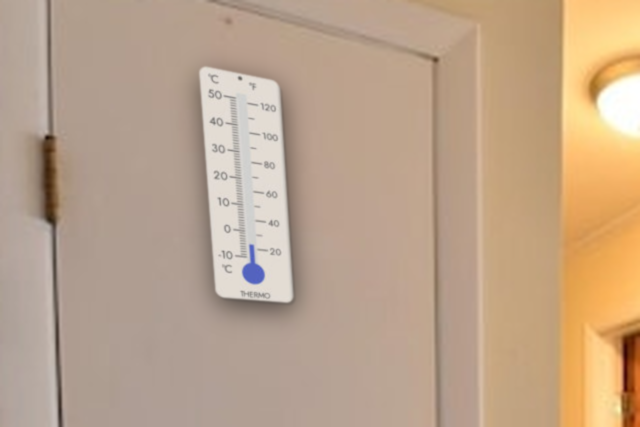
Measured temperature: -5 °C
